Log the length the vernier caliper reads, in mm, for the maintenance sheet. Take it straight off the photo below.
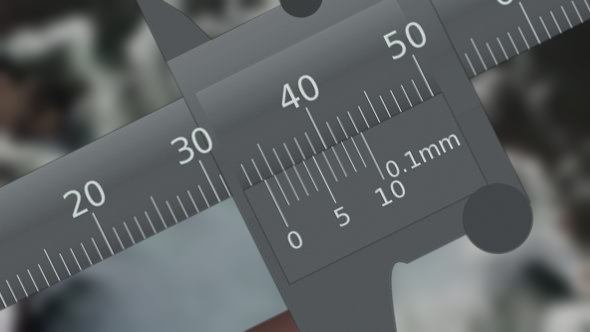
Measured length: 34.2 mm
